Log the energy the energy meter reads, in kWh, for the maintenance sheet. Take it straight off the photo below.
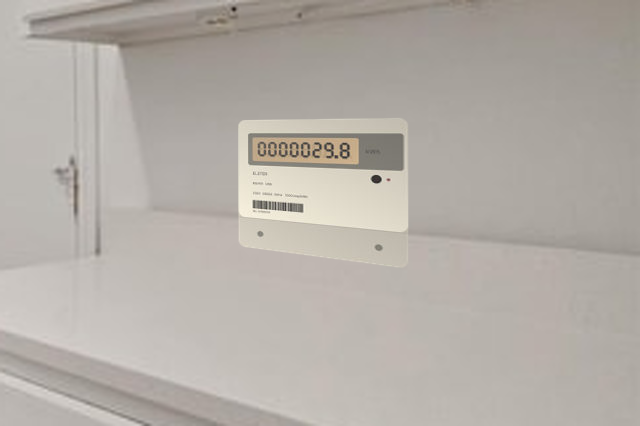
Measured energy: 29.8 kWh
